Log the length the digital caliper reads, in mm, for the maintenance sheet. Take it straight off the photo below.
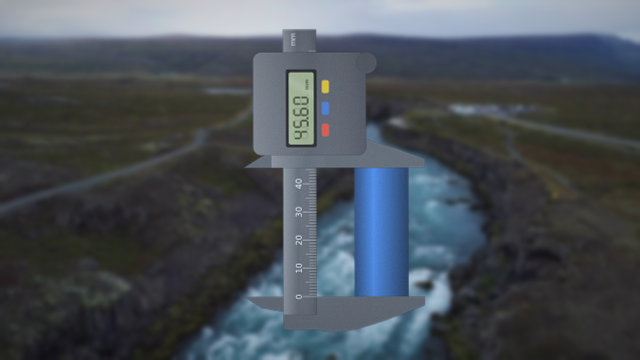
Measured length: 45.60 mm
